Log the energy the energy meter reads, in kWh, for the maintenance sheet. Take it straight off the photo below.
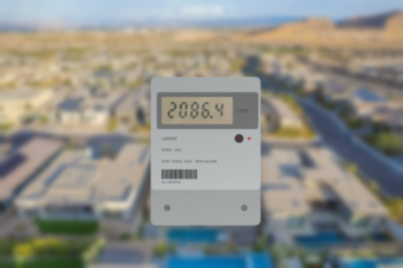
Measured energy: 2086.4 kWh
